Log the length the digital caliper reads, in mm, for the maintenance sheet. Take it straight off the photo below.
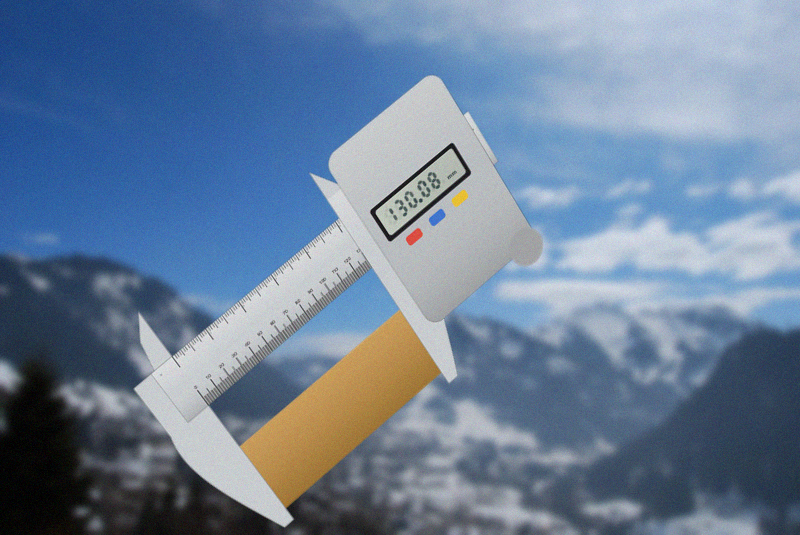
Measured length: 130.08 mm
